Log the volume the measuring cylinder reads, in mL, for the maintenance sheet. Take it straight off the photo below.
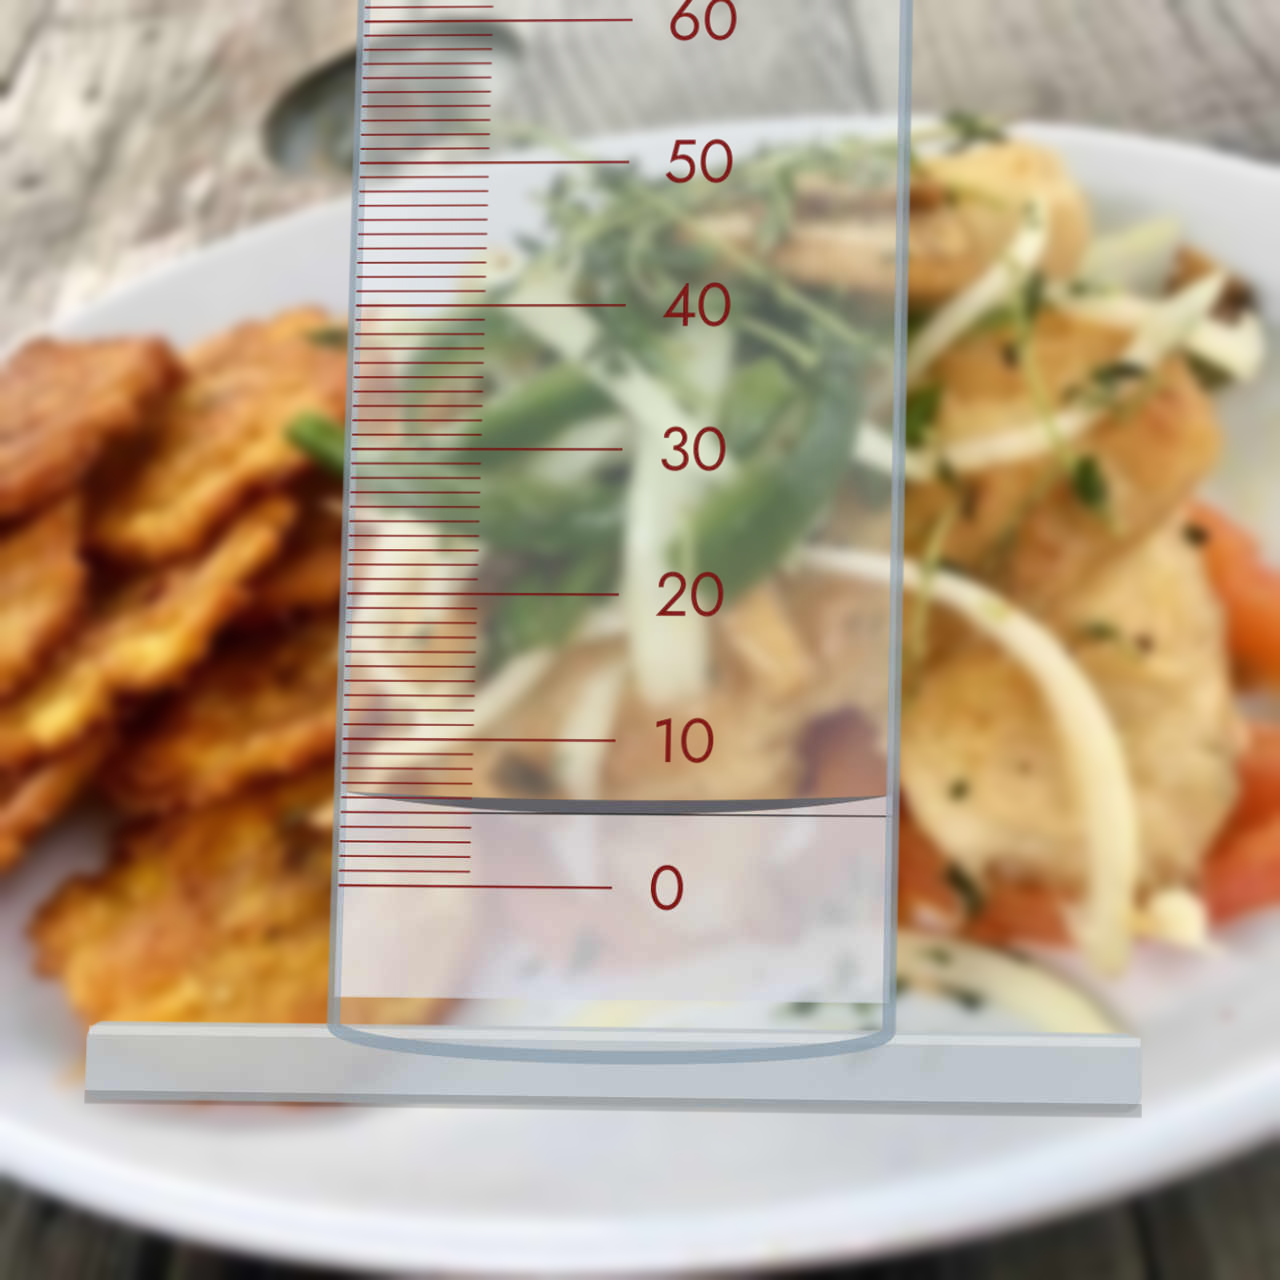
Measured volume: 5 mL
